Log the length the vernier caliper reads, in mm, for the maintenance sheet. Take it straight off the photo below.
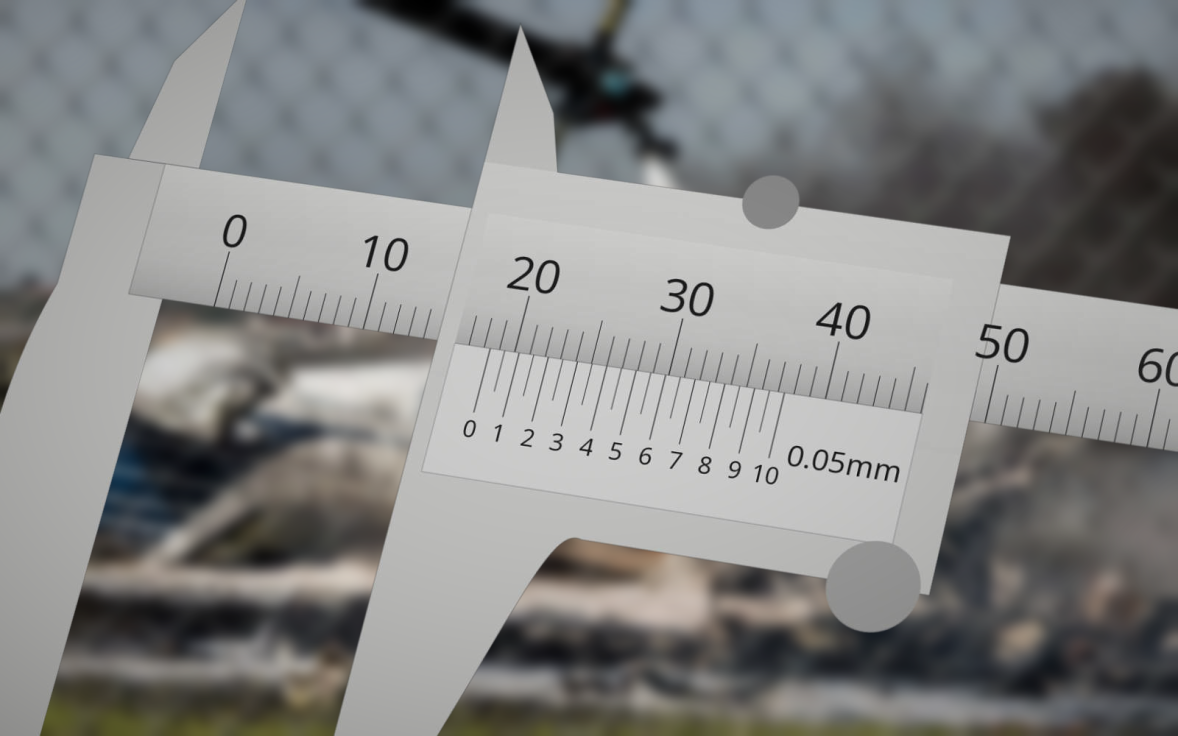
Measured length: 18.4 mm
